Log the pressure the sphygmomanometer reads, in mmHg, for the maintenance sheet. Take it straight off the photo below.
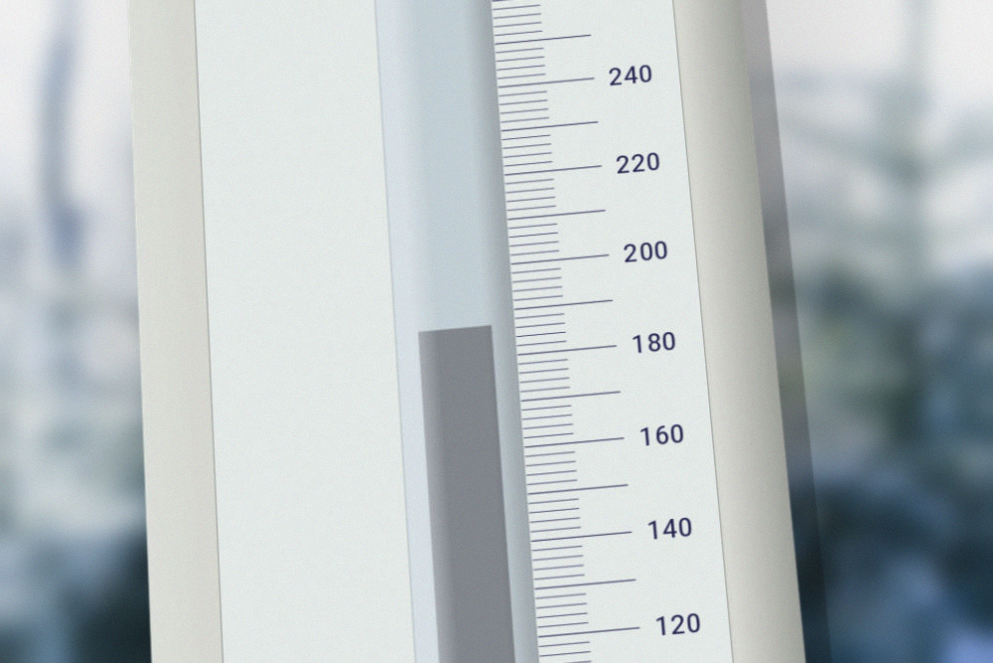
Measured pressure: 187 mmHg
